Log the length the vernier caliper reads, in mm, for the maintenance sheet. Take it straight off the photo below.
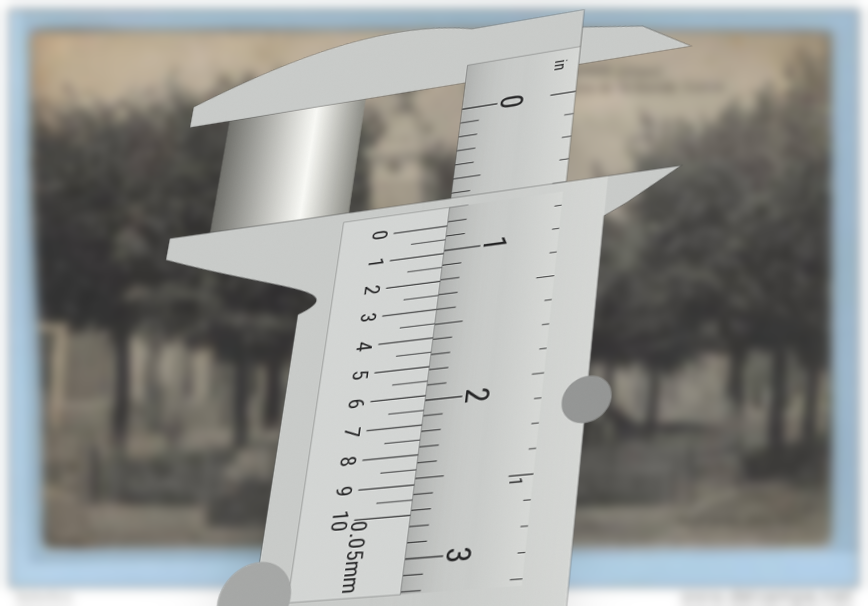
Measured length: 8.3 mm
